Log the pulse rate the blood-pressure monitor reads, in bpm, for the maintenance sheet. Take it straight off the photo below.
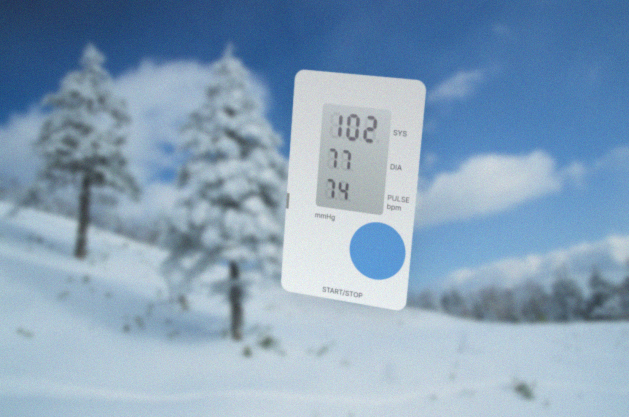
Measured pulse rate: 74 bpm
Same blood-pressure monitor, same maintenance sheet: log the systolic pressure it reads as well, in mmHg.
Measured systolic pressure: 102 mmHg
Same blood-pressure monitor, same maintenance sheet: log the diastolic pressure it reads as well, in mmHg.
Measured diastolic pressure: 77 mmHg
